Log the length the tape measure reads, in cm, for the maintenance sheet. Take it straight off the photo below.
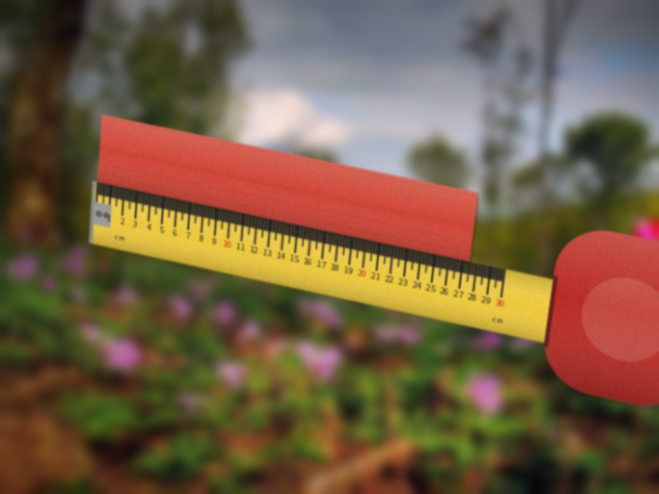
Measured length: 27.5 cm
